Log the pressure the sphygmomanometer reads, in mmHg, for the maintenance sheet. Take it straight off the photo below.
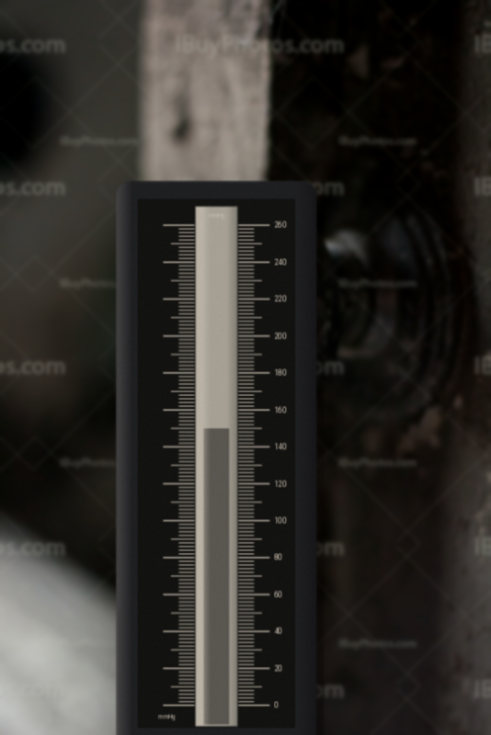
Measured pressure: 150 mmHg
